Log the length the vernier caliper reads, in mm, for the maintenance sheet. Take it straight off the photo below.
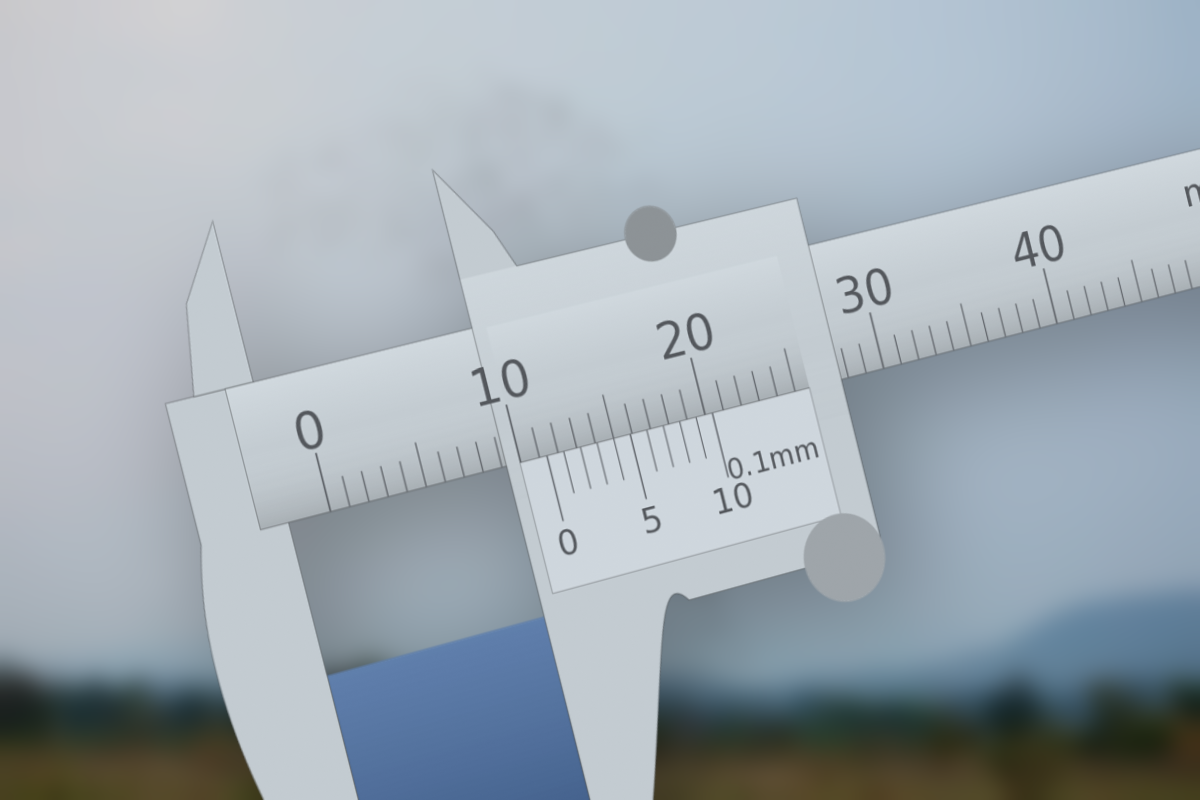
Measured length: 11.4 mm
